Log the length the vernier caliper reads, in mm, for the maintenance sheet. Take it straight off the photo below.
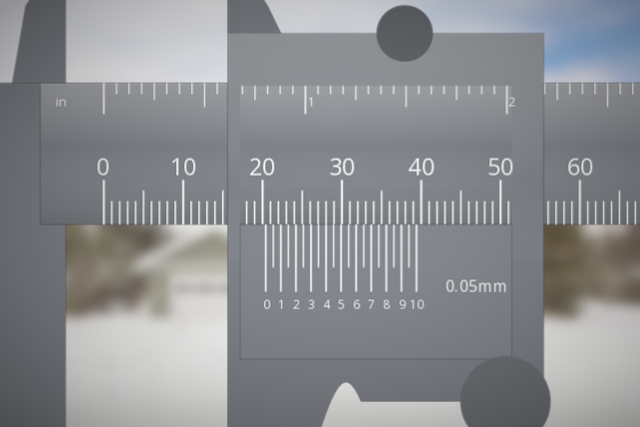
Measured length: 20.4 mm
